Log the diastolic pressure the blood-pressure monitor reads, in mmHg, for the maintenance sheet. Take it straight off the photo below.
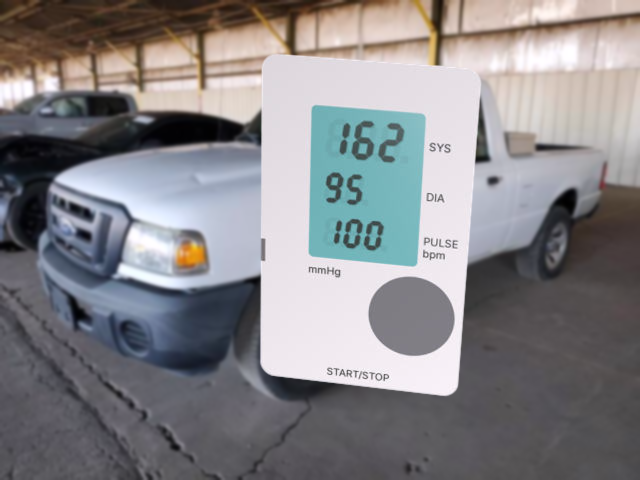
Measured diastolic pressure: 95 mmHg
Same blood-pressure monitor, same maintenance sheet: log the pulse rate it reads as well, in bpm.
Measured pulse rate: 100 bpm
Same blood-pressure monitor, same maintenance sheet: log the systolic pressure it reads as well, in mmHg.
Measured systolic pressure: 162 mmHg
